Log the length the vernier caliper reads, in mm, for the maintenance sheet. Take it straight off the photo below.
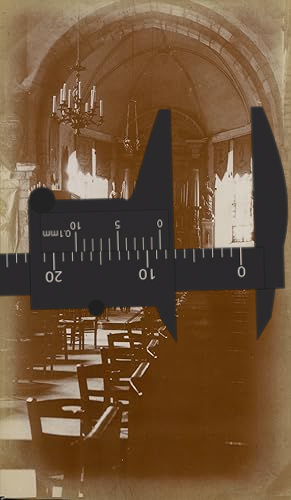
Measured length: 8.6 mm
